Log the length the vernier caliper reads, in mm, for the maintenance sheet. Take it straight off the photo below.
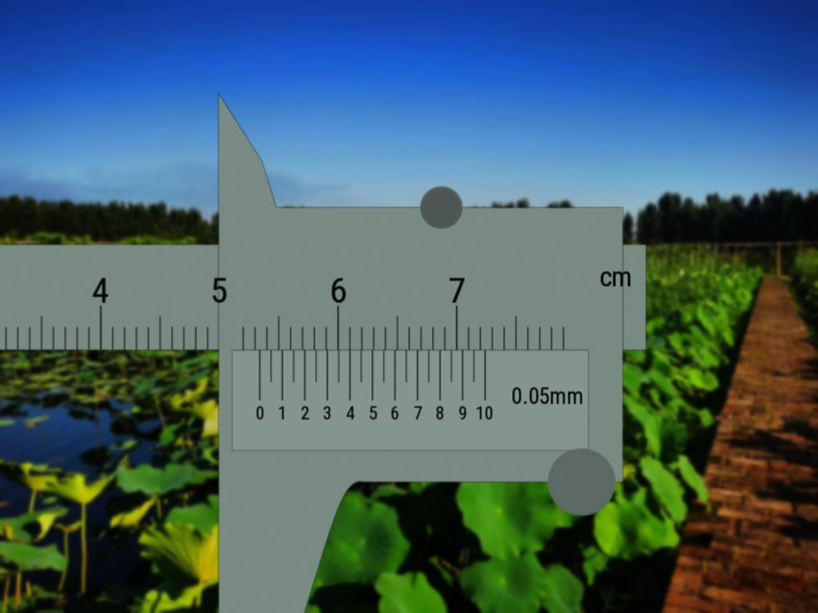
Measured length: 53.4 mm
